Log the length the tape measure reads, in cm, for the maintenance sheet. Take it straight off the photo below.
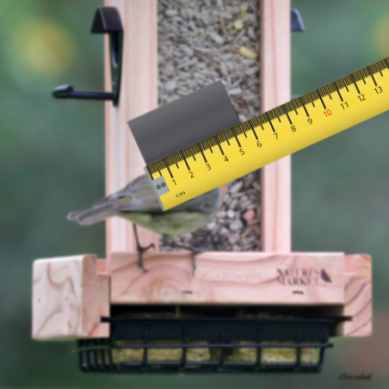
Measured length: 5.5 cm
